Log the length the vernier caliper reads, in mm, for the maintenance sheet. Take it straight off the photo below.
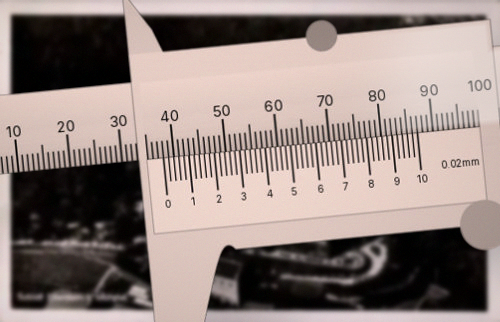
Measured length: 38.0 mm
